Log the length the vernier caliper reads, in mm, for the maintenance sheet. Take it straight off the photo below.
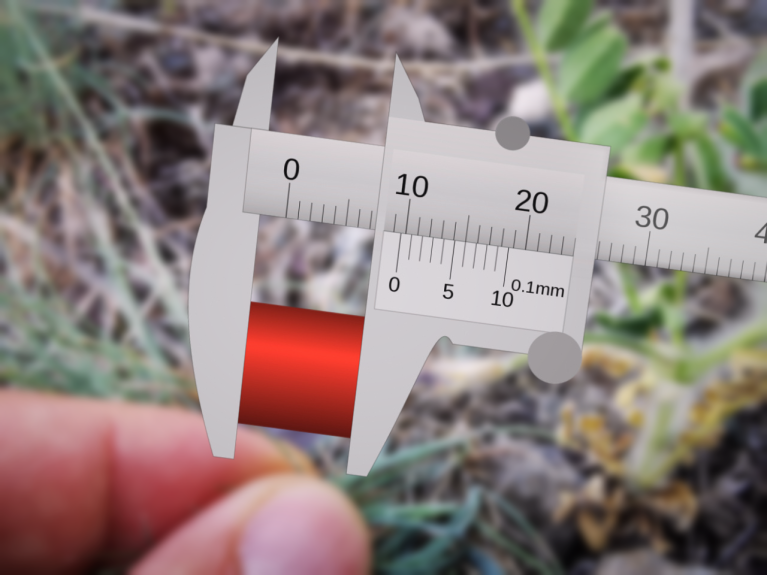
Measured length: 9.6 mm
